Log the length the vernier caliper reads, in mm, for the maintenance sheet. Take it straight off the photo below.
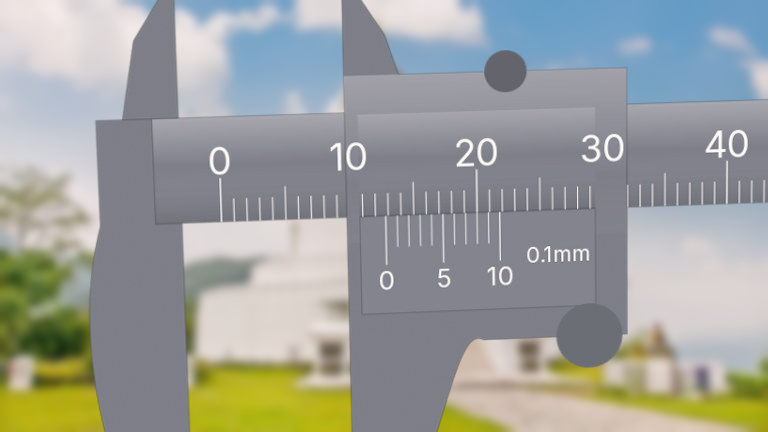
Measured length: 12.8 mm
